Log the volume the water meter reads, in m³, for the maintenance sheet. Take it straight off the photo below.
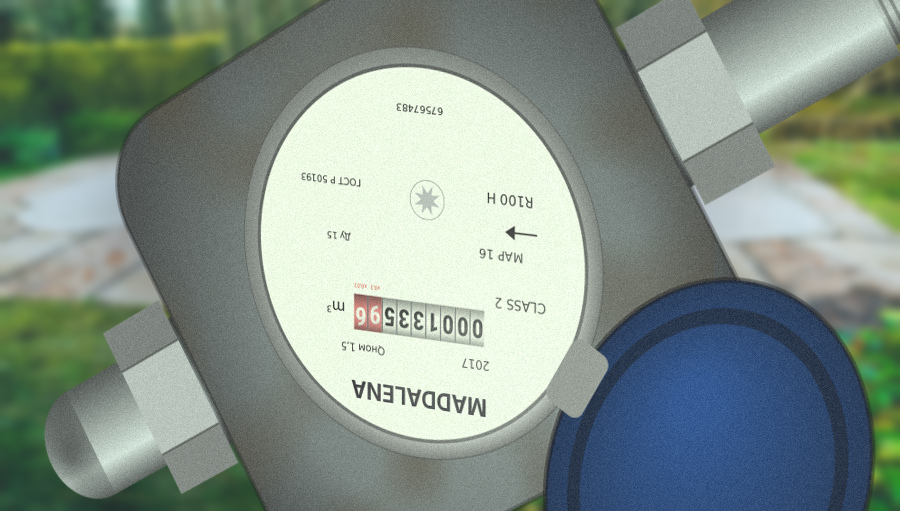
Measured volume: 1335.96 m³
